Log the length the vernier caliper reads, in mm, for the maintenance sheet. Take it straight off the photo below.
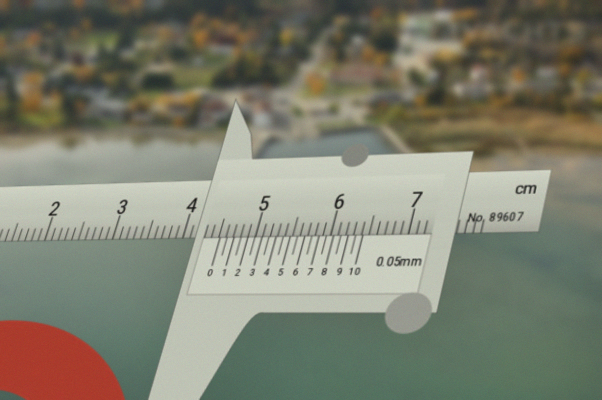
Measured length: 45.2 mm
